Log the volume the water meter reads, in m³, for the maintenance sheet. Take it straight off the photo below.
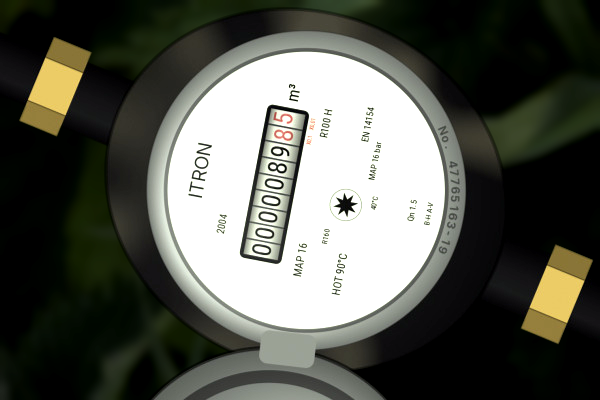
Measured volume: 89.85 m³
